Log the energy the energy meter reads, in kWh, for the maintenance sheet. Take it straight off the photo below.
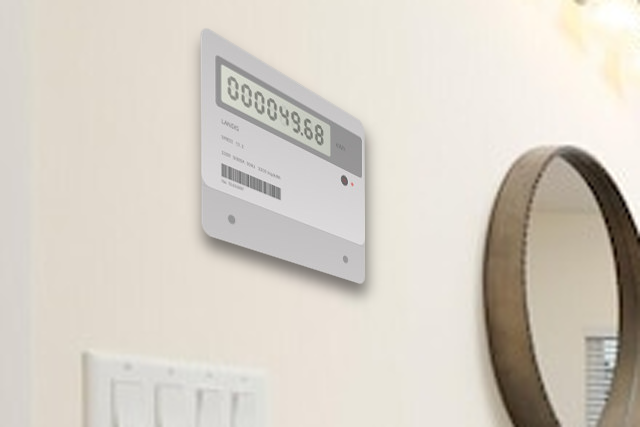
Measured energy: 49.68 kWh
